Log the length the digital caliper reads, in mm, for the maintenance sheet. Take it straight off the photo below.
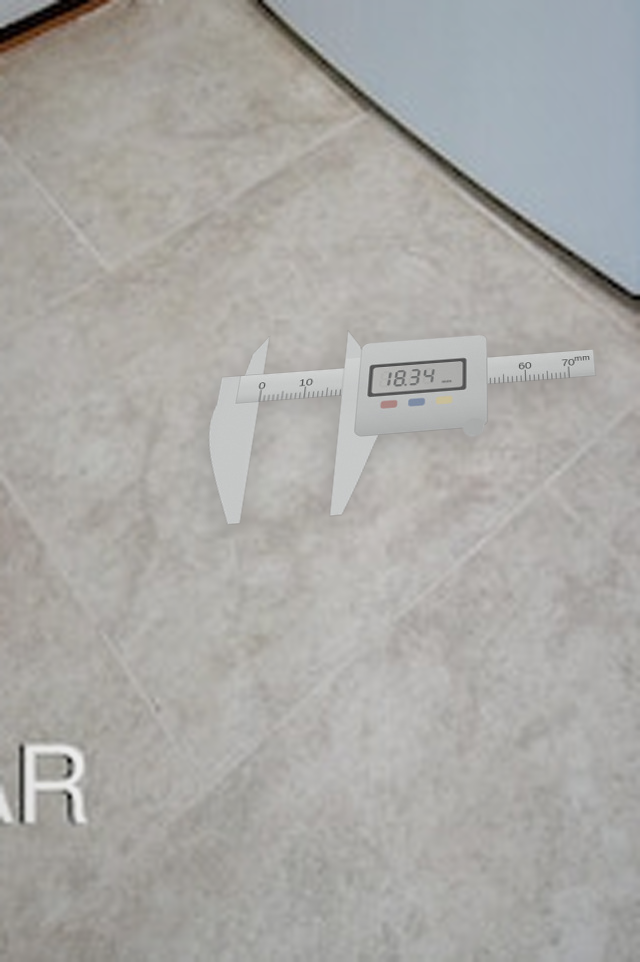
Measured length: 18.34 mm
